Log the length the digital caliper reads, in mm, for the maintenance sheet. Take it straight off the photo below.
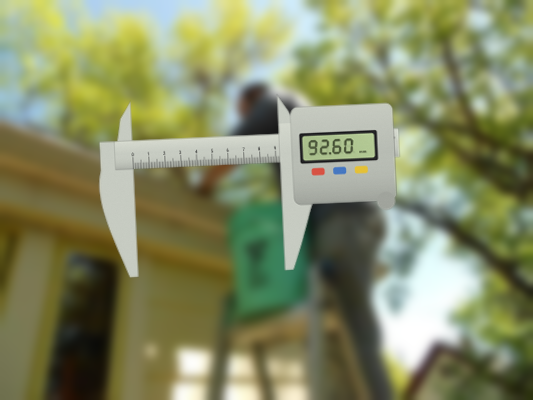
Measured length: 92.60 mm
